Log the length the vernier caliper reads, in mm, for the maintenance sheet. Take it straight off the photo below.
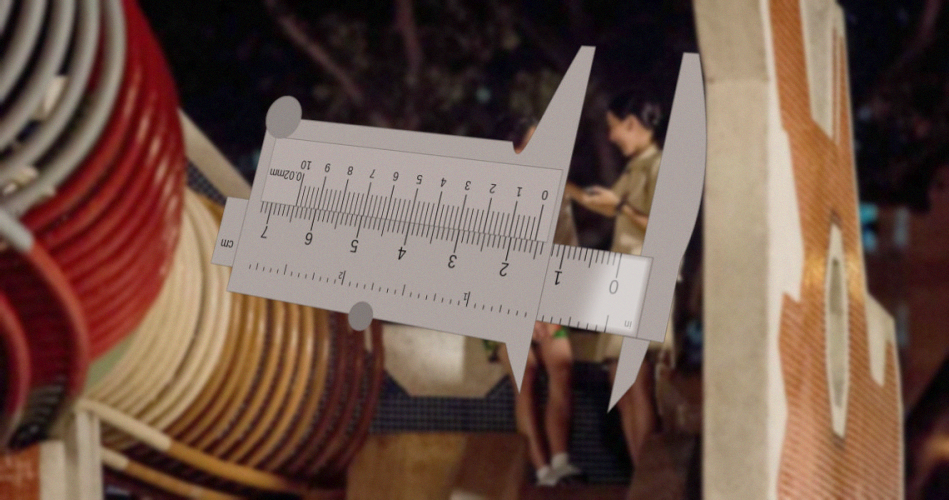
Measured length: 15.5 mm
